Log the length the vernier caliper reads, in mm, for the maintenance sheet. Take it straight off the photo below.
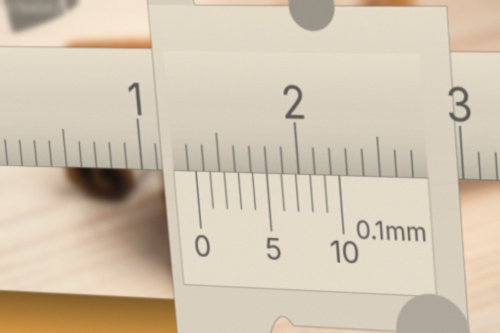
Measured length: 13.5 mm
